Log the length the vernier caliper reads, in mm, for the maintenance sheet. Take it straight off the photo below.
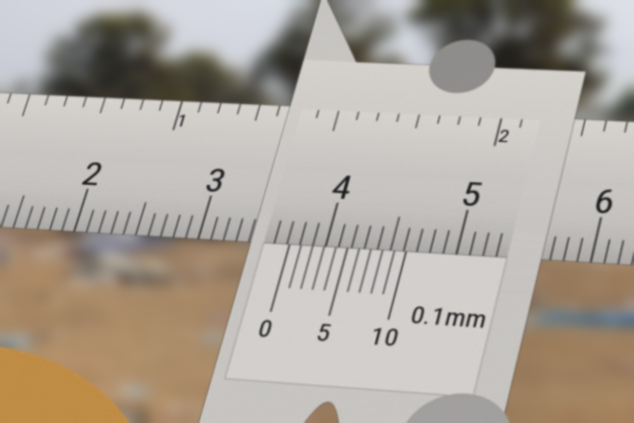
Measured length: 37.2 mm
